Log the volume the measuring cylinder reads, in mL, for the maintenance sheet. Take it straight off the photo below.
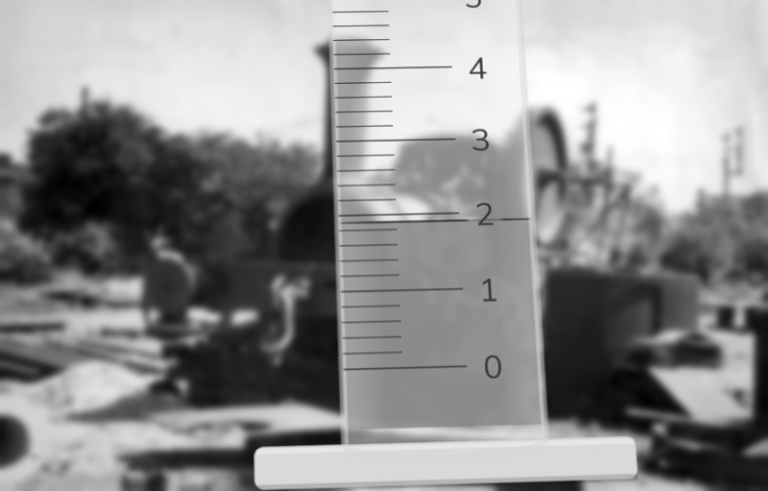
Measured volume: 1.9 mL
